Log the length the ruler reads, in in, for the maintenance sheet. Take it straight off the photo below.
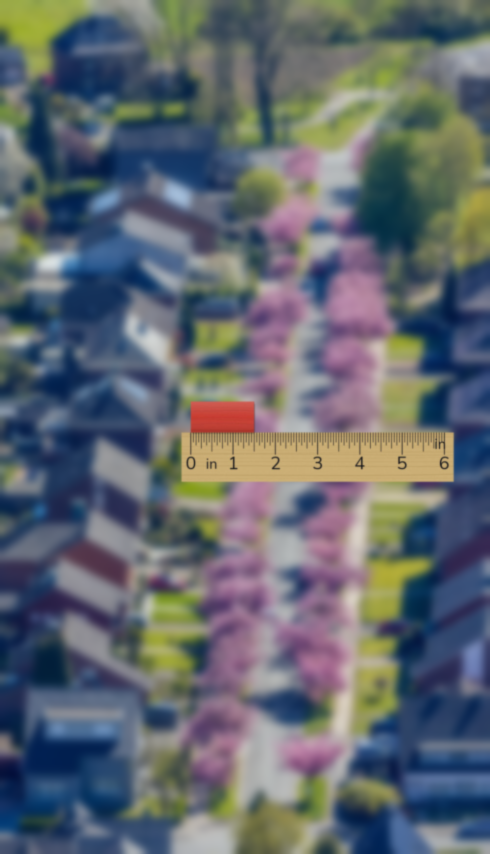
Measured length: 1.5 in
